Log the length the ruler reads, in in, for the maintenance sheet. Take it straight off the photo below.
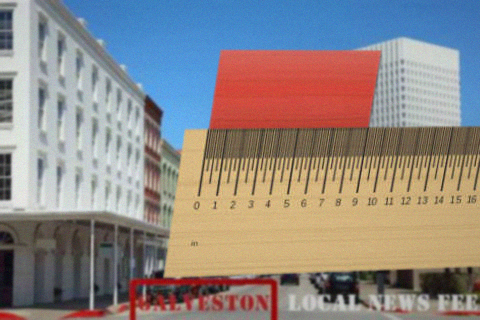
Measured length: 9 in
